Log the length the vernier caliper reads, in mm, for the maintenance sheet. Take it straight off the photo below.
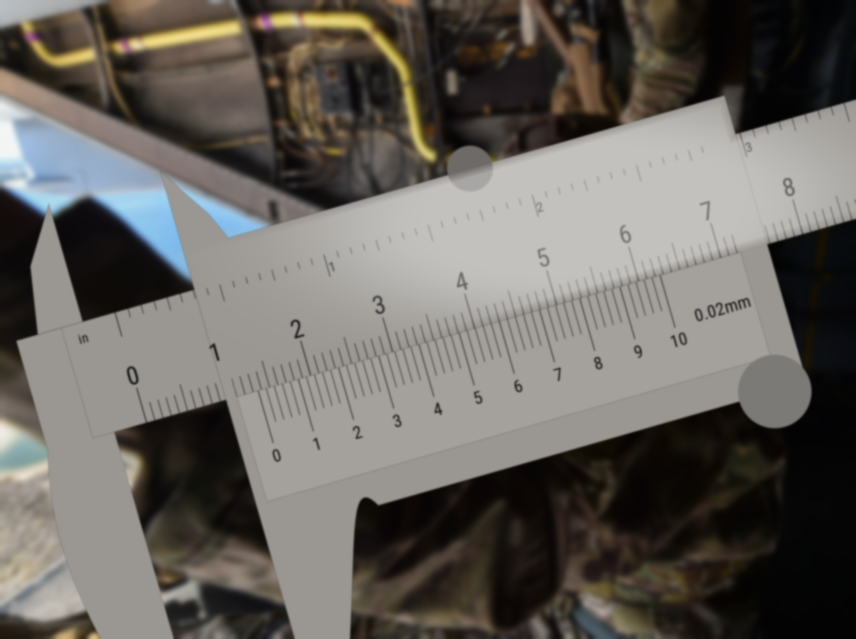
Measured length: 13.6 mm
